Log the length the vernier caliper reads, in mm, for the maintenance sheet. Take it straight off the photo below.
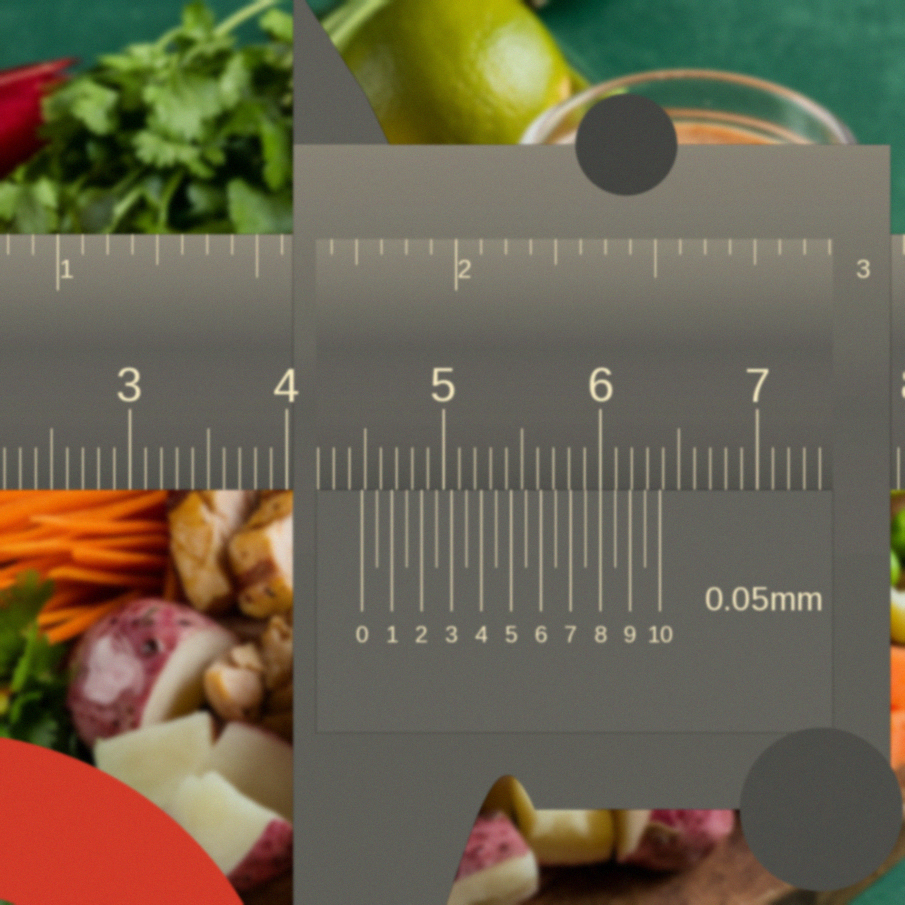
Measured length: 44.8 mm
